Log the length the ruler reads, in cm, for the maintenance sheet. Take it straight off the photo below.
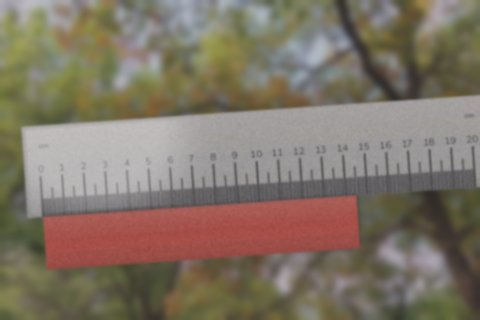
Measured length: 14.5 cm
